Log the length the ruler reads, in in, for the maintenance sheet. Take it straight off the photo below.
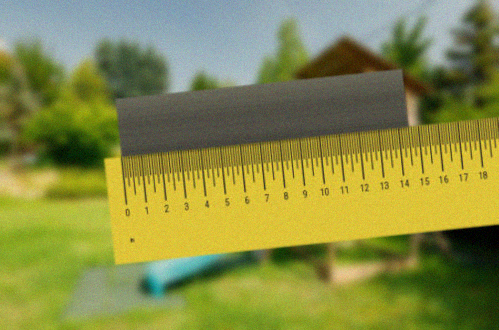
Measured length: 14.5 in
